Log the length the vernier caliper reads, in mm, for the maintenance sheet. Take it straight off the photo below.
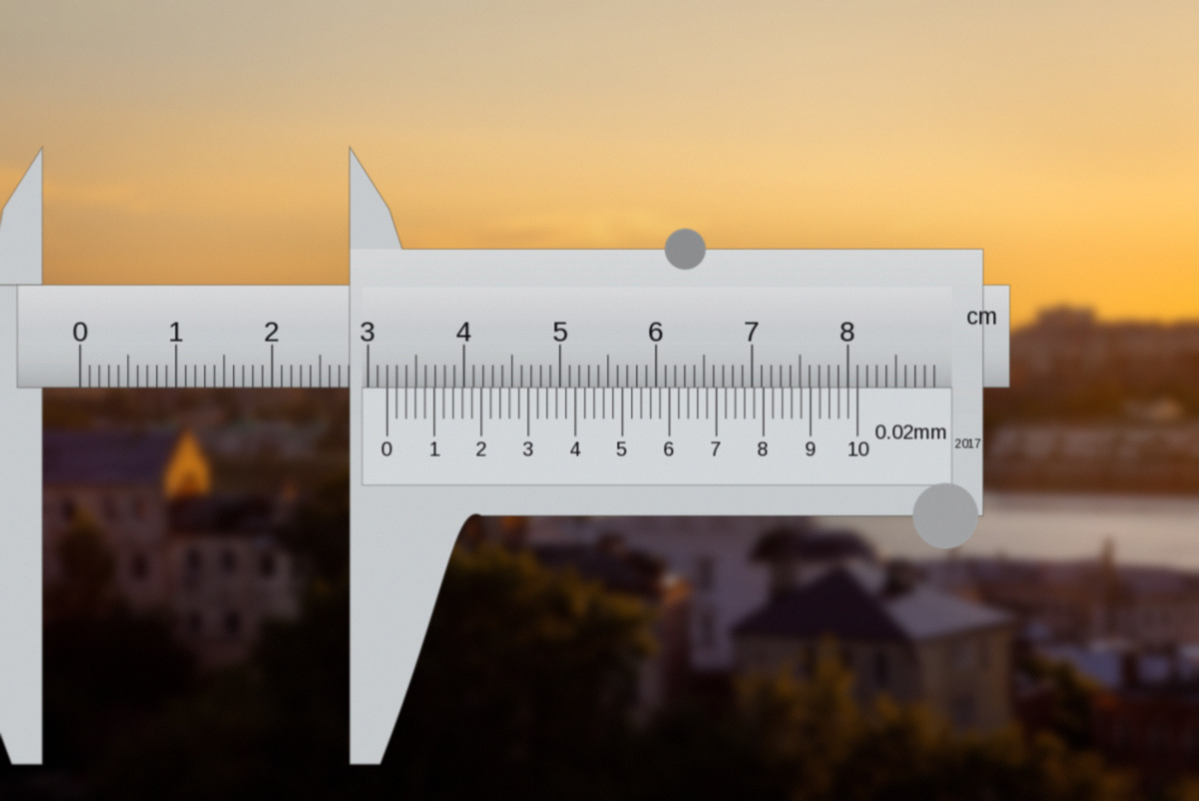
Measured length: 32.0 mm
